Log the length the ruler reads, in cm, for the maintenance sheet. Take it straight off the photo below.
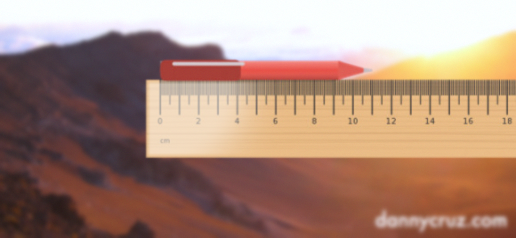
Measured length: 11 cm
